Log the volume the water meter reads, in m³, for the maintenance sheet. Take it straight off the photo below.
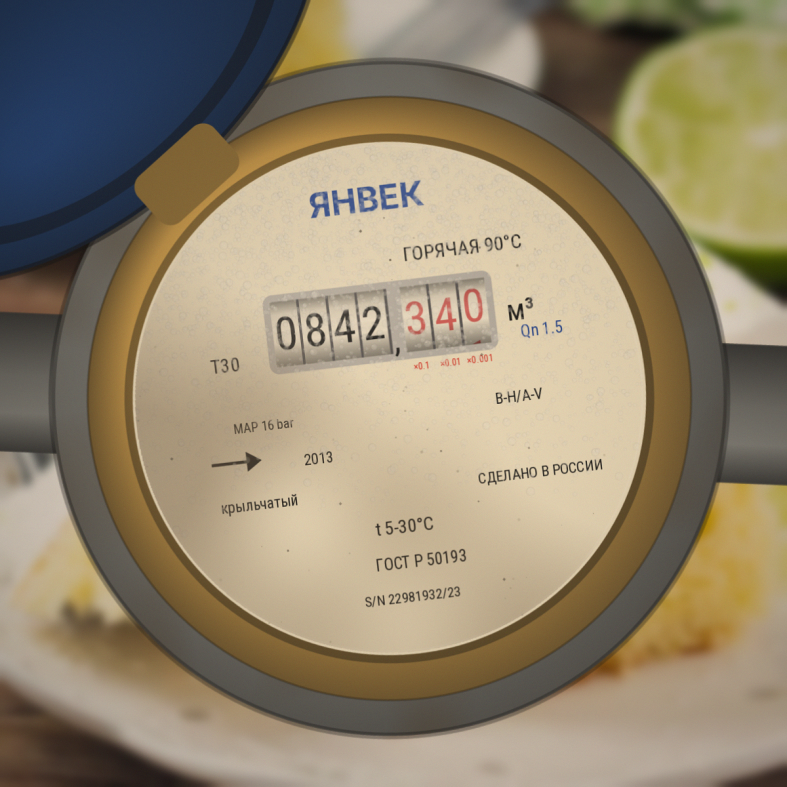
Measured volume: 842.340 m³
